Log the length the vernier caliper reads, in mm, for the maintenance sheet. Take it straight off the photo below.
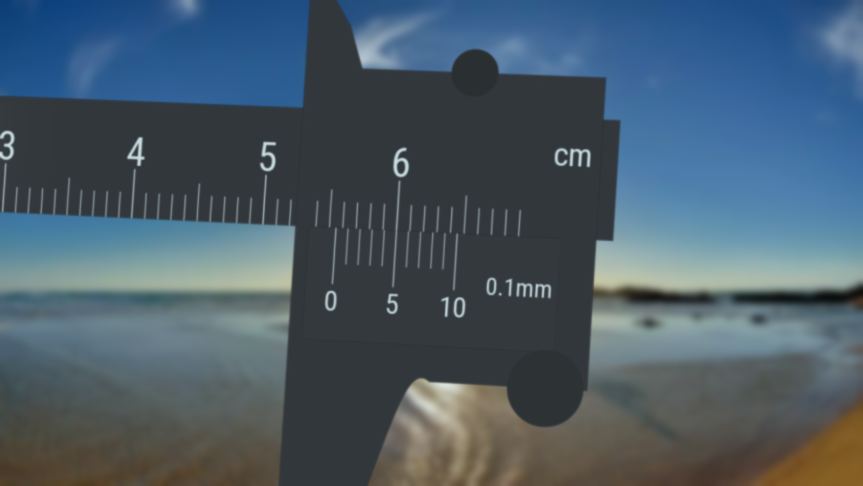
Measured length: 55.5 mm
